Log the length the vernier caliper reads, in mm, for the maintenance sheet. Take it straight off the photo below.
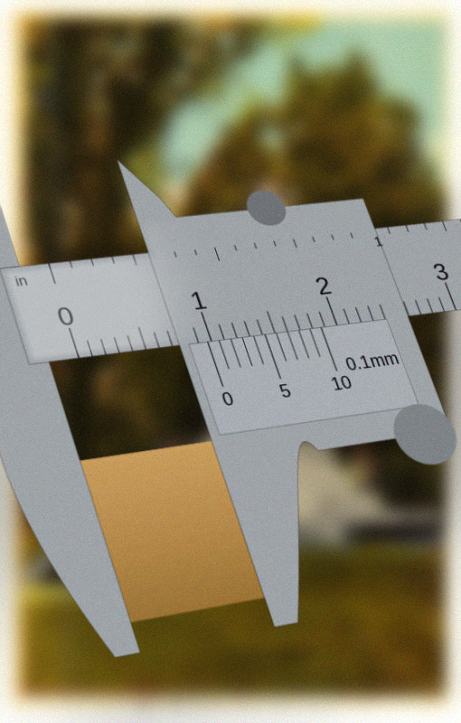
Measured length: 9.7 mm
